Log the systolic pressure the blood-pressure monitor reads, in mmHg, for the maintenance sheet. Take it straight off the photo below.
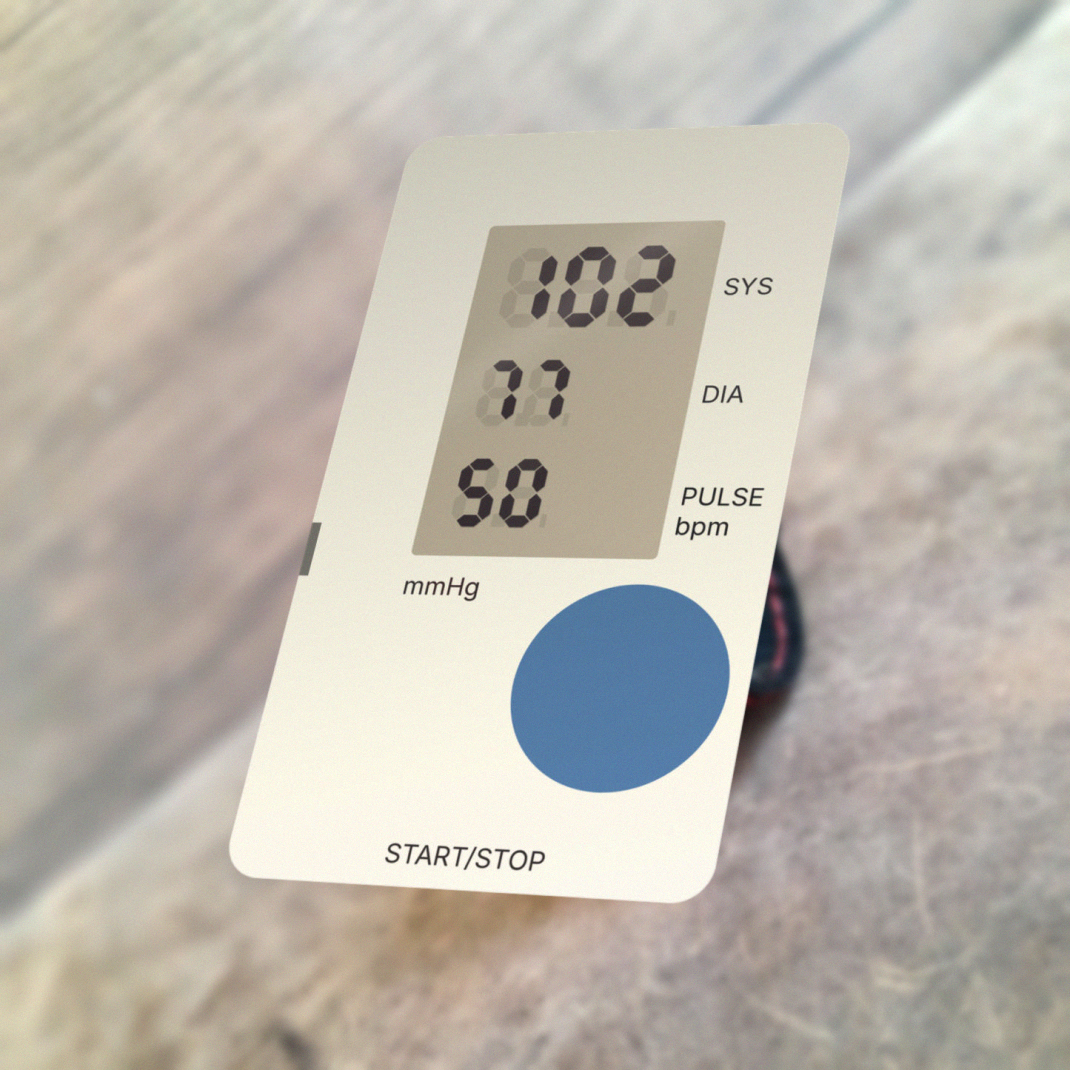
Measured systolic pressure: 102 mmHg
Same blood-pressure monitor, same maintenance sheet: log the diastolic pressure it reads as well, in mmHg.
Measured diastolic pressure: 77 mmHg
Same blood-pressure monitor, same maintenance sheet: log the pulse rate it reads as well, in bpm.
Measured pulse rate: 50 bpm
